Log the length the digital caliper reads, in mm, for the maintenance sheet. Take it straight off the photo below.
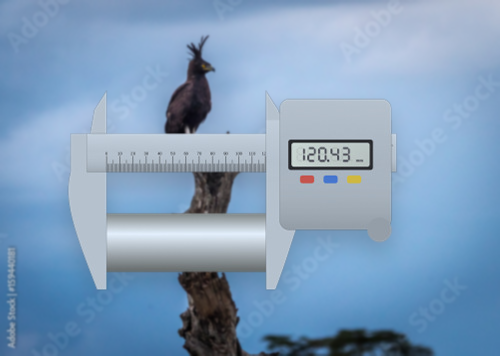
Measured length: 120.43 mm
